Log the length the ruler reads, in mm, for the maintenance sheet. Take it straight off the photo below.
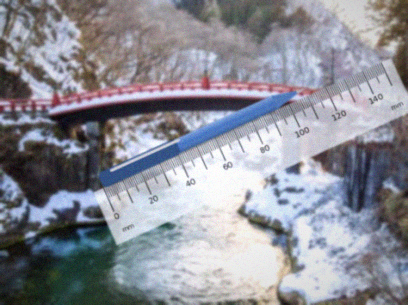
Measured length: 110 mm
